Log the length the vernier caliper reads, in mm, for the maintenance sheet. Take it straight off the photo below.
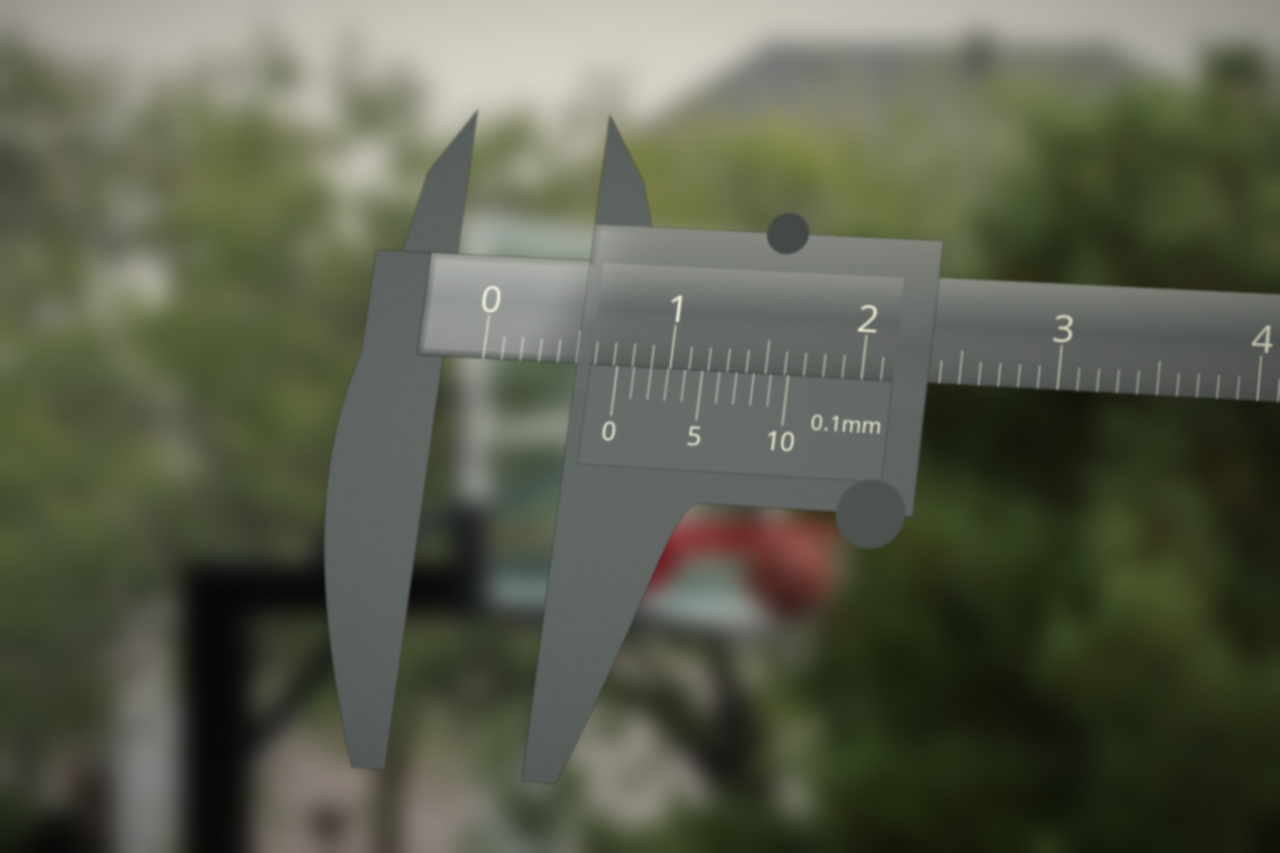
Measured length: 7.2 mm
